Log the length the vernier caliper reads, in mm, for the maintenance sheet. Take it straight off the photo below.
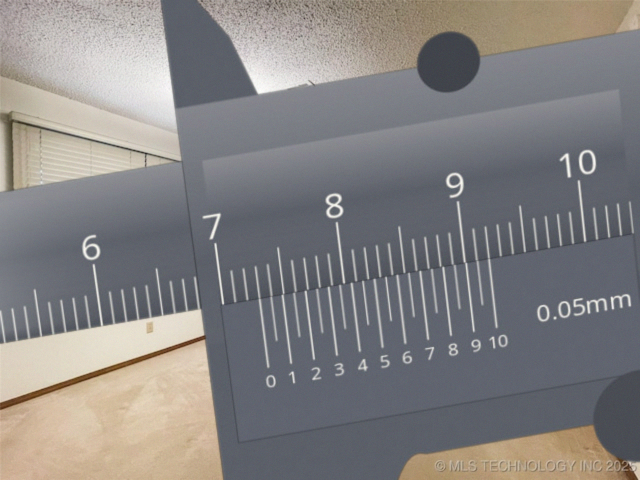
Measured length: 73.0 mm
